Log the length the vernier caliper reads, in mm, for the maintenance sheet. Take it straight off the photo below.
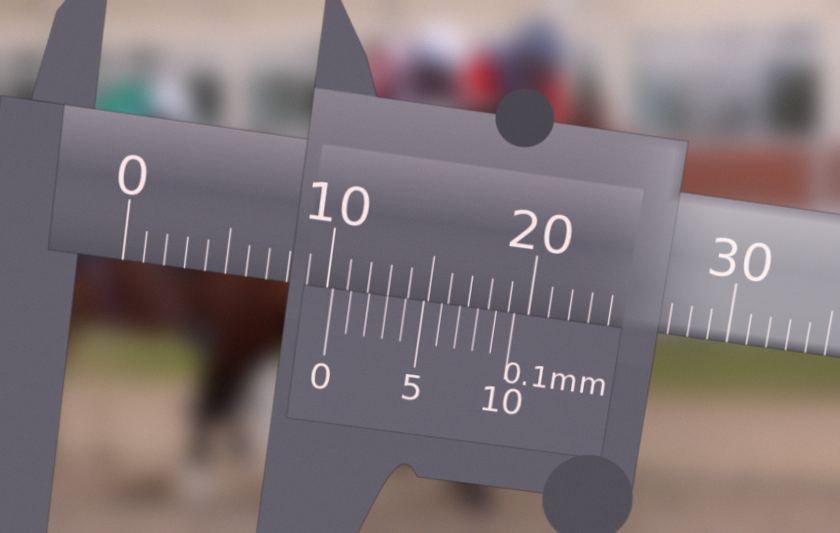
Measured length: 10.3 mm
